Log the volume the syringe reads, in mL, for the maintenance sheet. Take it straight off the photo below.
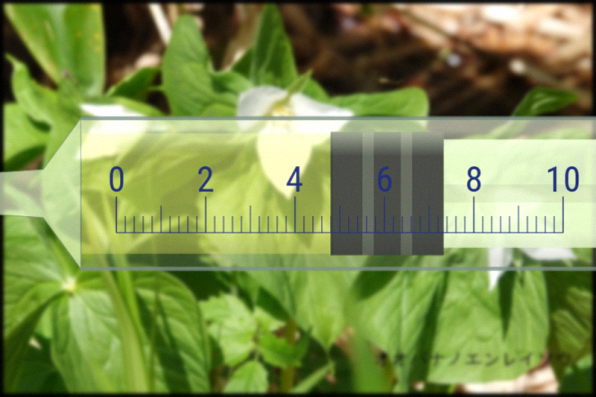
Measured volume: 4.8 mL
